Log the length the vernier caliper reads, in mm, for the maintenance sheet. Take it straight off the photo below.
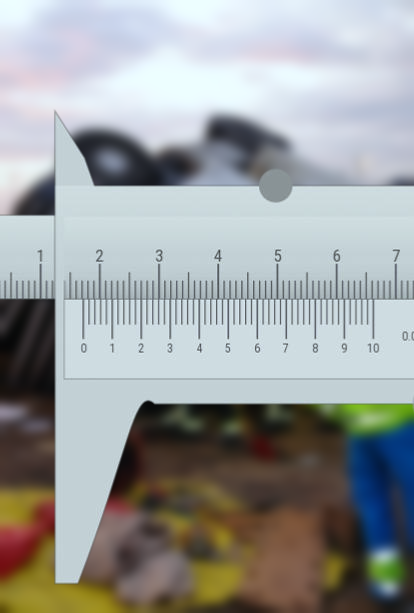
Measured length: 17.2 mm
